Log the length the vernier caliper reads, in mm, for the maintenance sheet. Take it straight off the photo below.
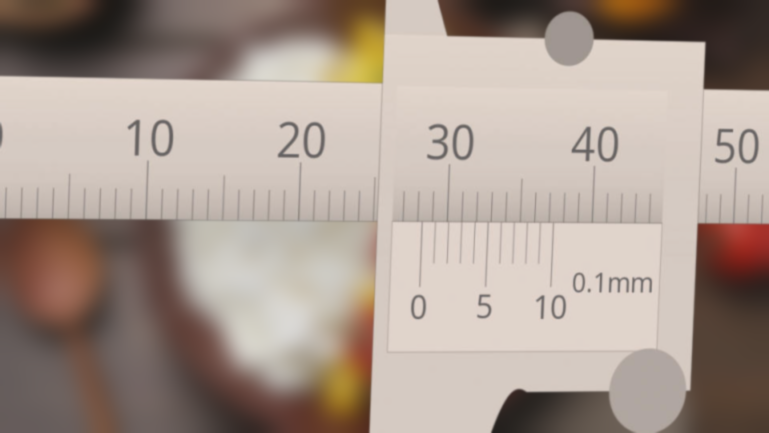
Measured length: 28.3 mm
